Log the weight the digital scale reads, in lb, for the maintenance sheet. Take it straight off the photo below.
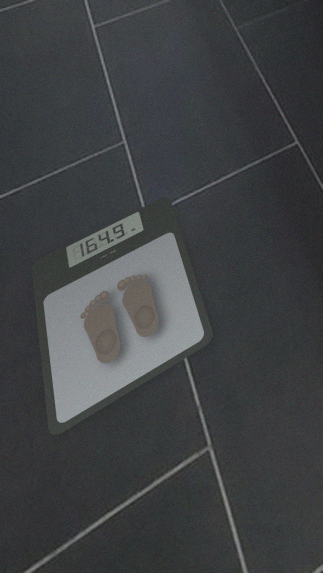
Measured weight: 164.9 lb
